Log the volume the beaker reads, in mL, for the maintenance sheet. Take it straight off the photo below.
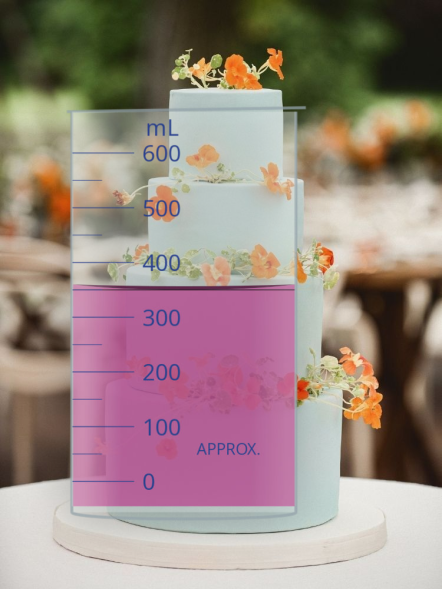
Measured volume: 350 mL
